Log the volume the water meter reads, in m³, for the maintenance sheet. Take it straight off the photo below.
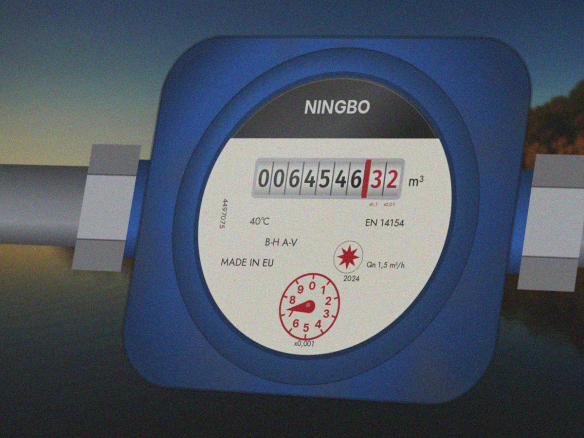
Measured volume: 64546.327 m³
